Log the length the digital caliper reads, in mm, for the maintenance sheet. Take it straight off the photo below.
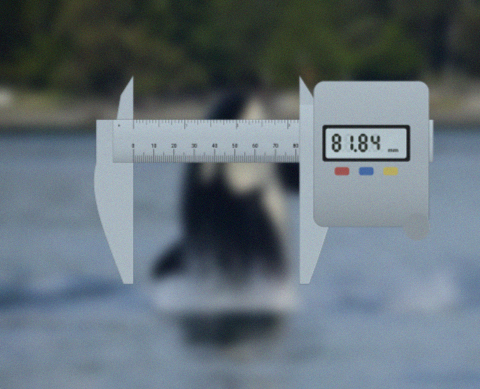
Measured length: 81.84 mm
